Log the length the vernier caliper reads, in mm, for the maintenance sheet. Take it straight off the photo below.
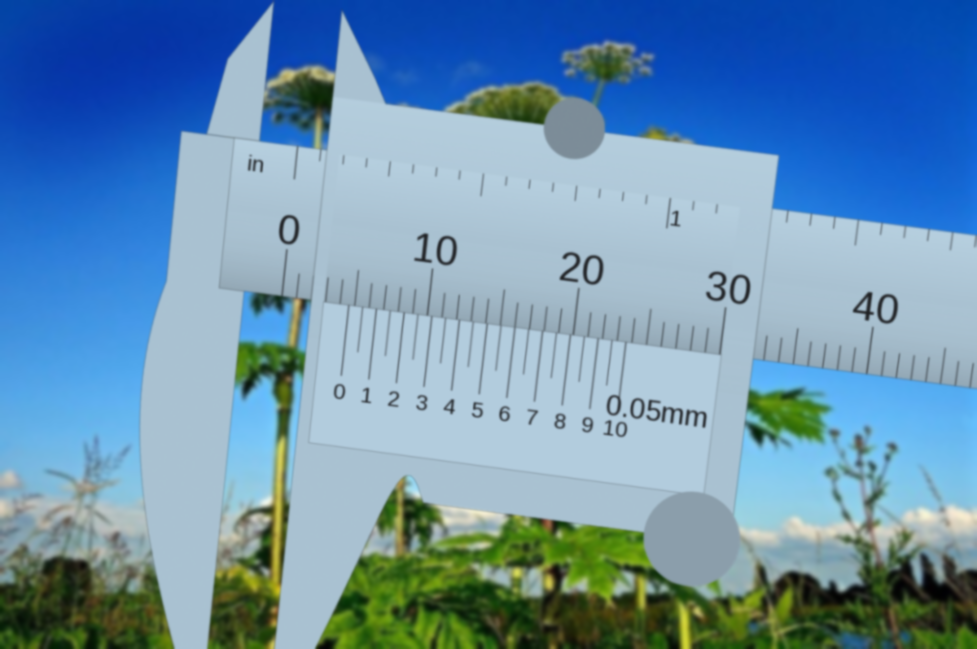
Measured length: 4.6 mm
